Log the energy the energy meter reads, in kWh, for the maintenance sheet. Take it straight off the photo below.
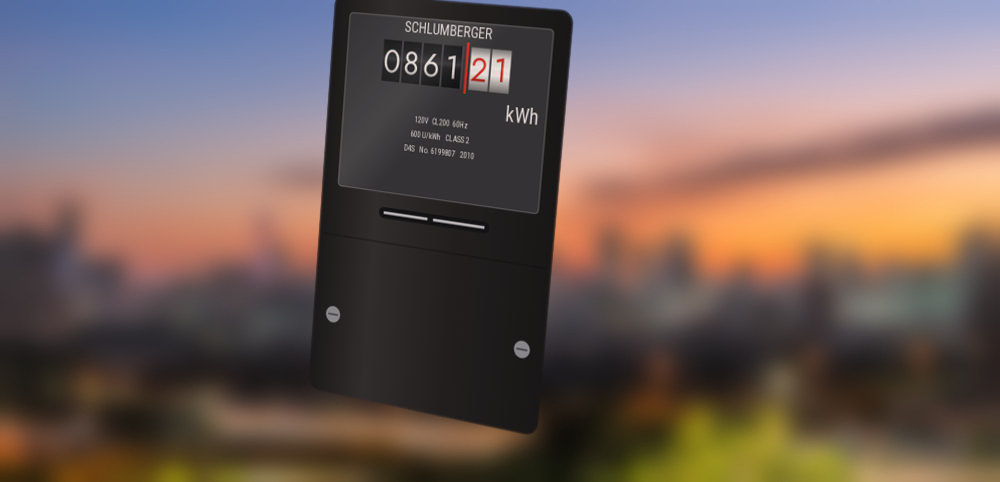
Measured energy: 861.21 kWh
